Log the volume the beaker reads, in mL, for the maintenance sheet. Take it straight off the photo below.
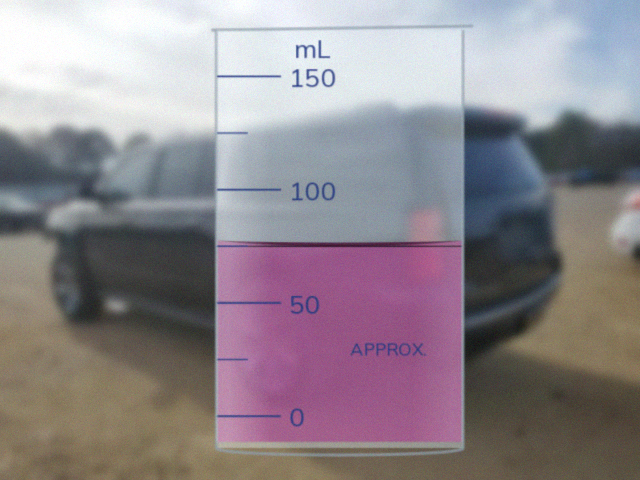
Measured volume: 75 mL
